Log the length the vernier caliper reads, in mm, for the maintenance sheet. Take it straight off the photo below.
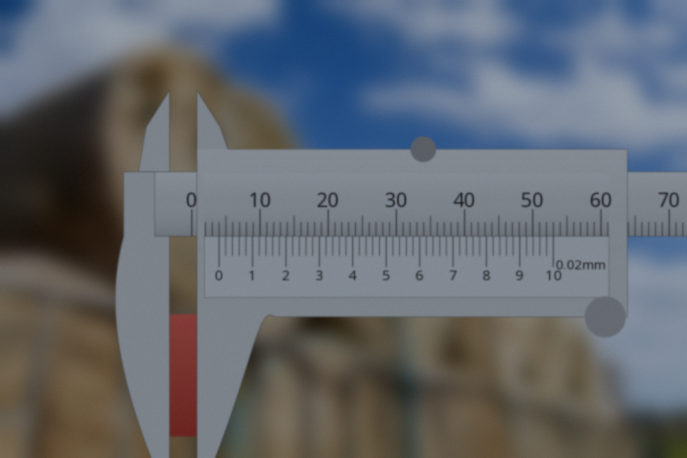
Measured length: 4.0 mm
